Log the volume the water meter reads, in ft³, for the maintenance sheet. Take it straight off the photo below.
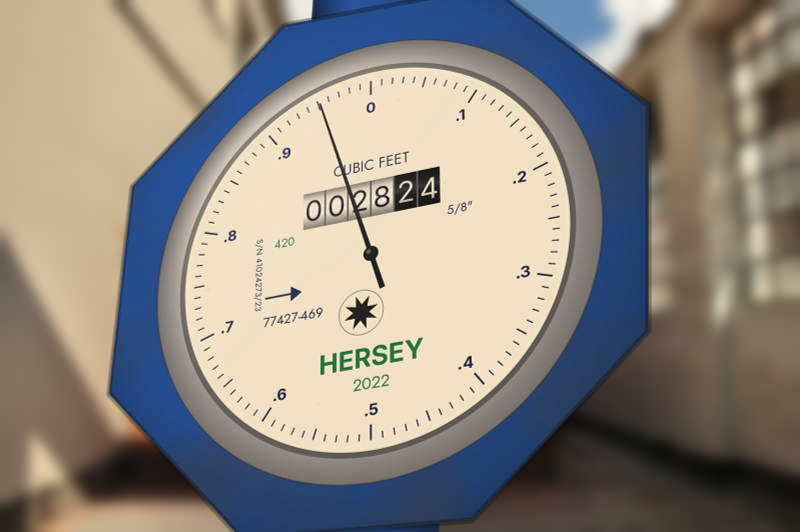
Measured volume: 2823.95 ft³
